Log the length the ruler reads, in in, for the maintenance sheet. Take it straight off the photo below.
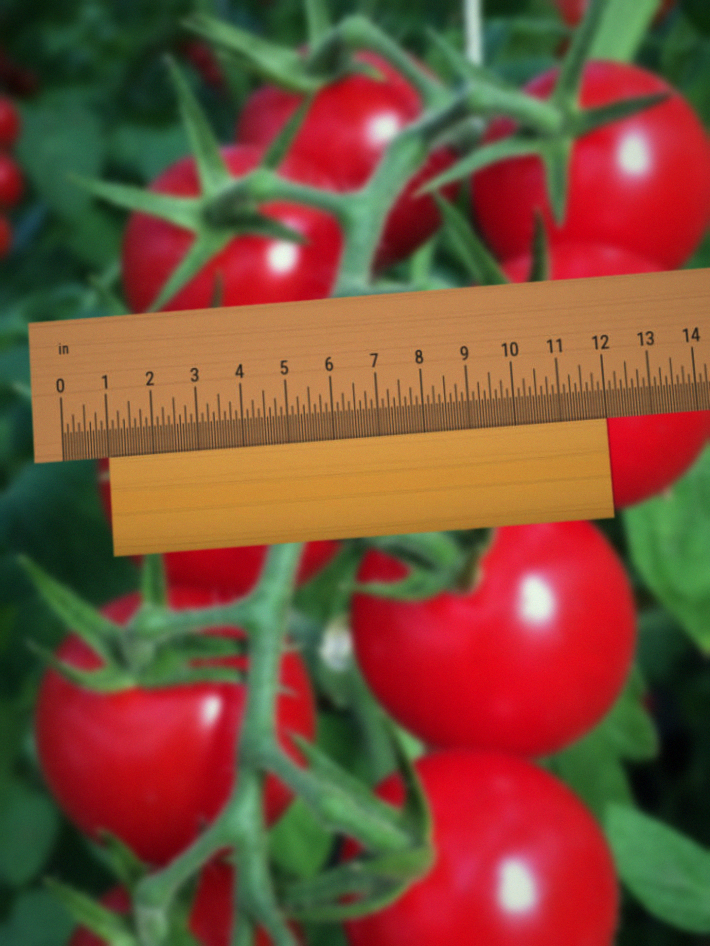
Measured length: 11 in
